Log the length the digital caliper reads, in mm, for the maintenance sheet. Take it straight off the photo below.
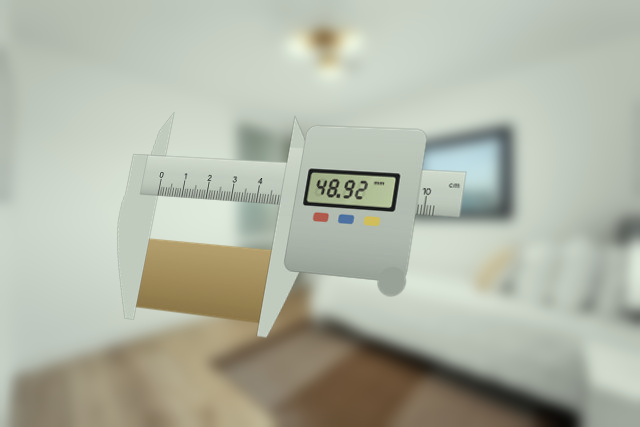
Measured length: 48.92 mm
